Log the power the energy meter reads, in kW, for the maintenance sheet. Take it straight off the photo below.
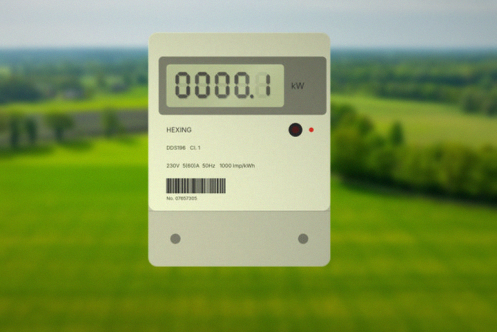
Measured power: 0.1 kW
